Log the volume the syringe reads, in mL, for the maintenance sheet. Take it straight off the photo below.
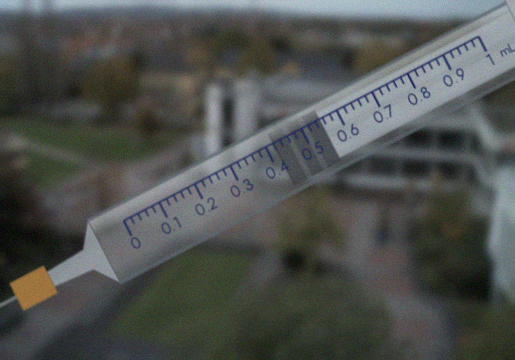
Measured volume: 0.42 mL
